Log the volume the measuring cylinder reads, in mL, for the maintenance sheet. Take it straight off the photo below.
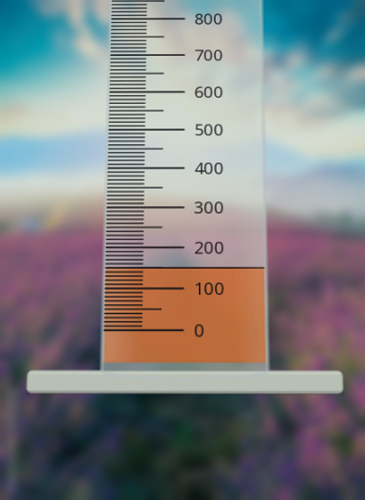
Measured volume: 150 mL
